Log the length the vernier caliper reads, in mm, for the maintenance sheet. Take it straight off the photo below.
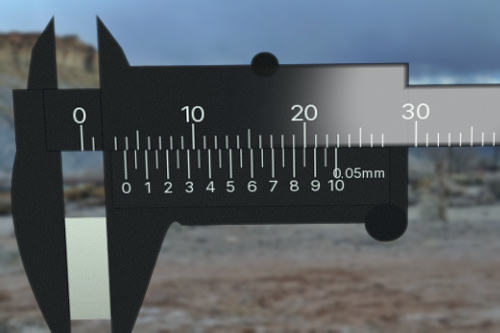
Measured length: 3.8 mm
